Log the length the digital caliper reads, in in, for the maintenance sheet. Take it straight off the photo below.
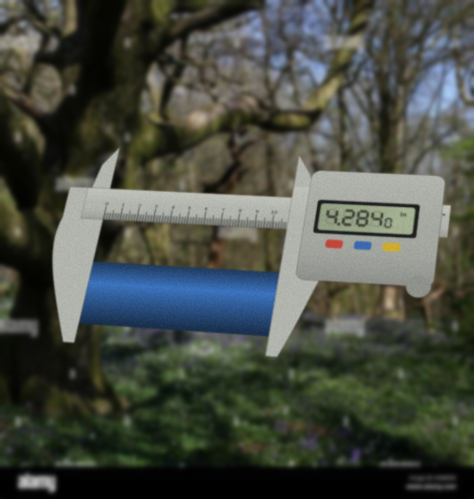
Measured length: 4.2840 in
